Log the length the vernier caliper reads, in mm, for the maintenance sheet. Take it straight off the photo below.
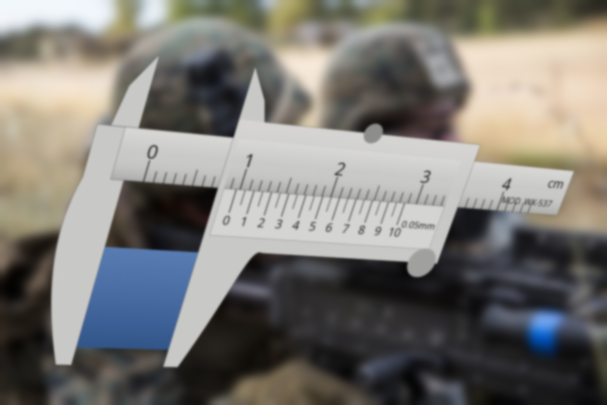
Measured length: 9.6 mm
